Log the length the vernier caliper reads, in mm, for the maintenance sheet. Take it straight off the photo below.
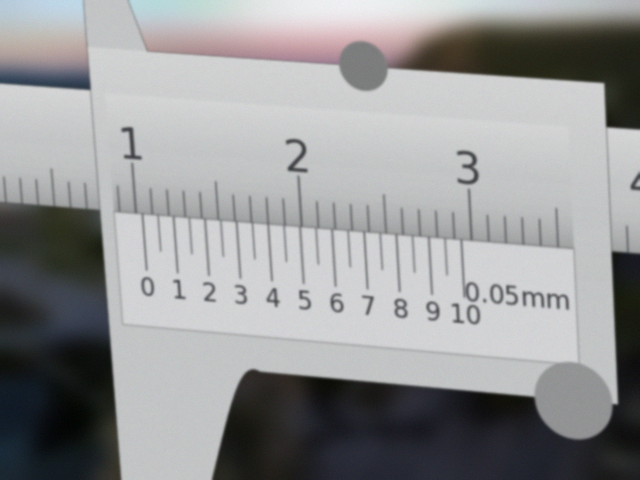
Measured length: 10.4 mm
